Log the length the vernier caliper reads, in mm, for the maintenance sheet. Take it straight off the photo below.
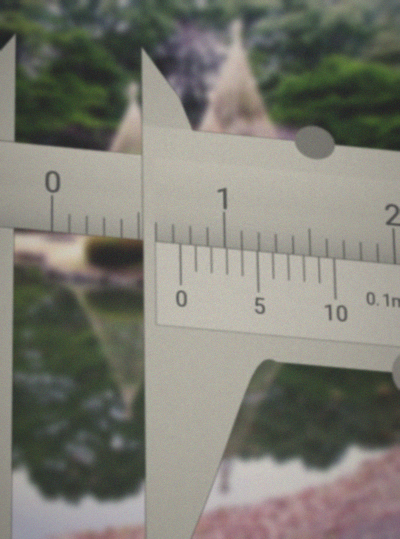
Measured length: 7.4 mm
